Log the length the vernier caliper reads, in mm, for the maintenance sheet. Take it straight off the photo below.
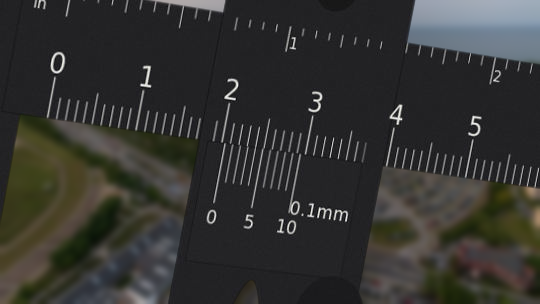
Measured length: 20.4 mm
